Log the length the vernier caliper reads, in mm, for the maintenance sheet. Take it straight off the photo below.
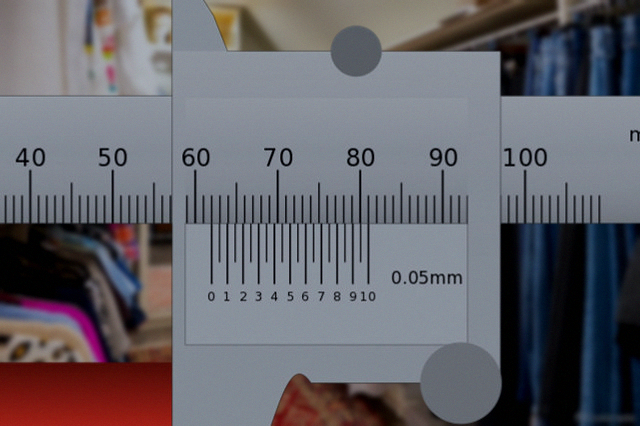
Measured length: 62.0 mm
